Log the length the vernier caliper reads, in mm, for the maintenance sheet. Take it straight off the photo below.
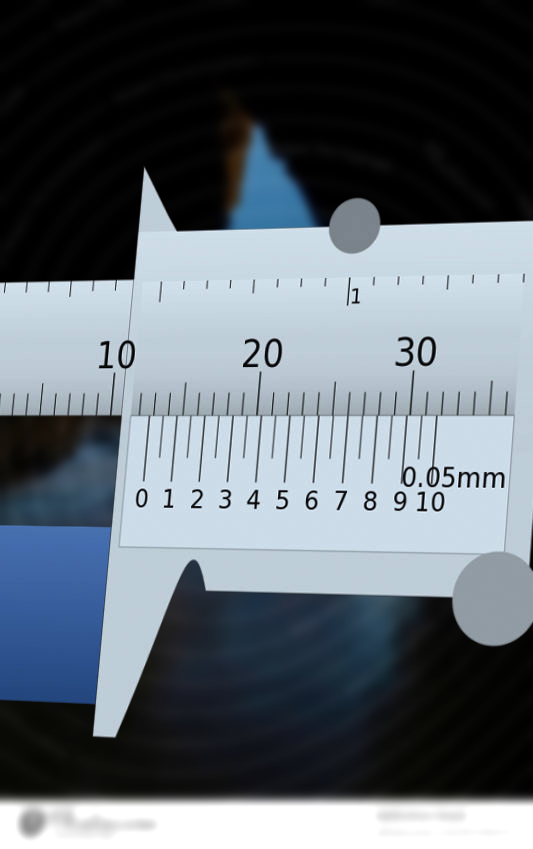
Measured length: 12.7 mm
